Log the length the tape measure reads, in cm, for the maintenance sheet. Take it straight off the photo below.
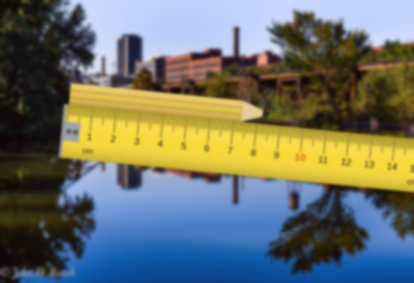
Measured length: 8.5 cm
